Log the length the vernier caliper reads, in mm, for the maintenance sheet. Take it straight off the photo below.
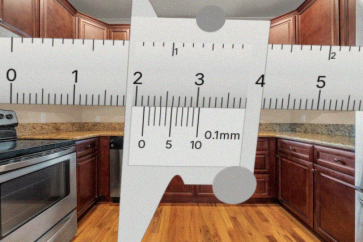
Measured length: 21.4 mm
